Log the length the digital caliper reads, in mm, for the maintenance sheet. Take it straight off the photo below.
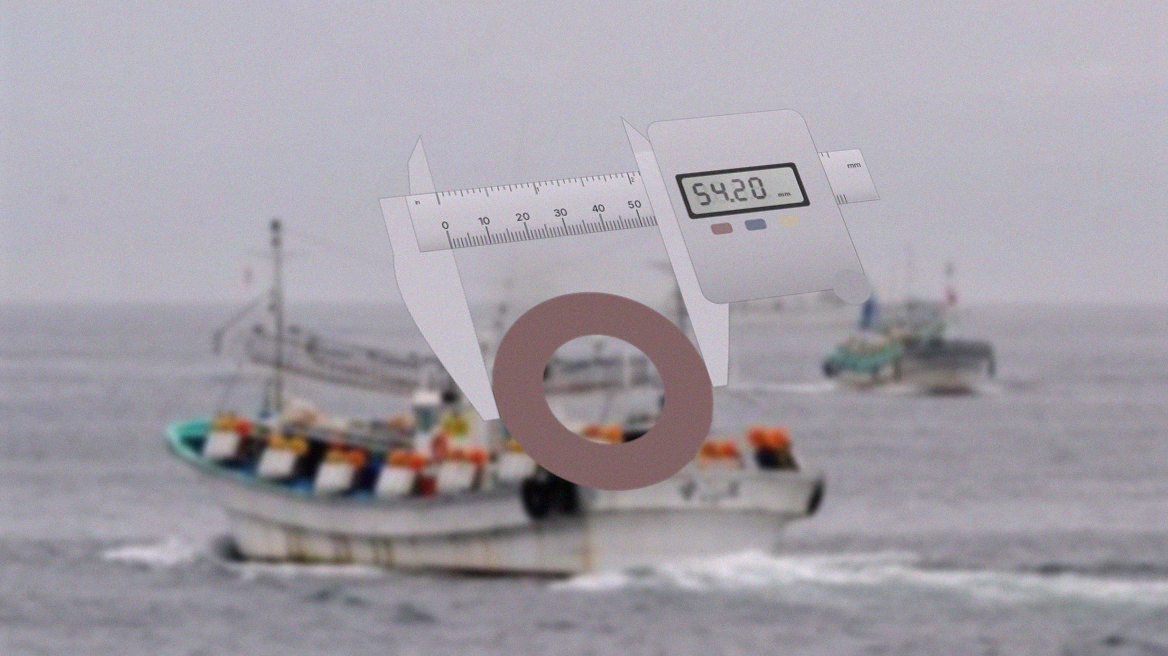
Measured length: 54.20 mm
